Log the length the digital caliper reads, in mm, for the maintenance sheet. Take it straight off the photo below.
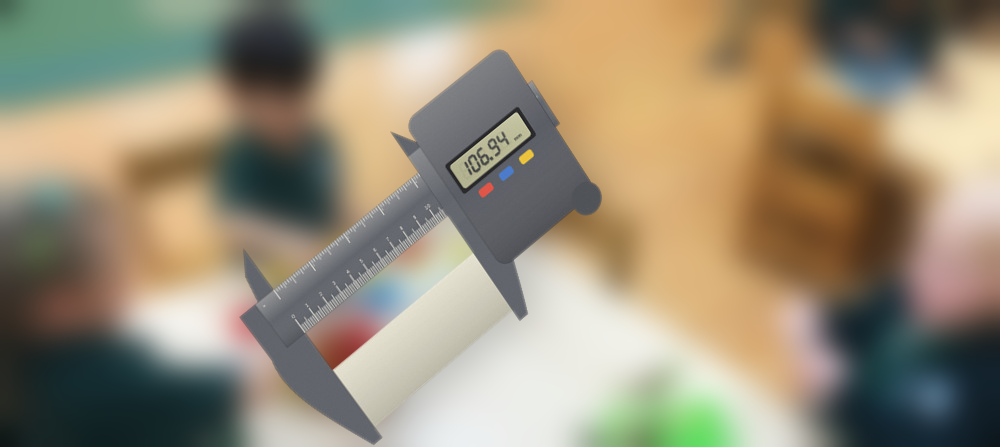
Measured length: 106.94 mm
